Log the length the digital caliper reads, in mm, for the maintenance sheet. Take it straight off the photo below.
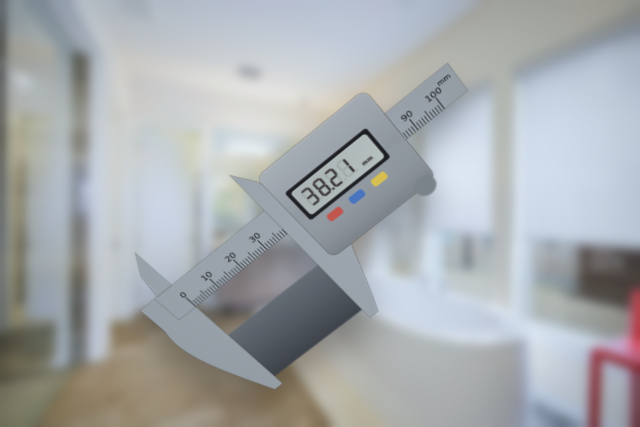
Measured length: 38.21 mm
